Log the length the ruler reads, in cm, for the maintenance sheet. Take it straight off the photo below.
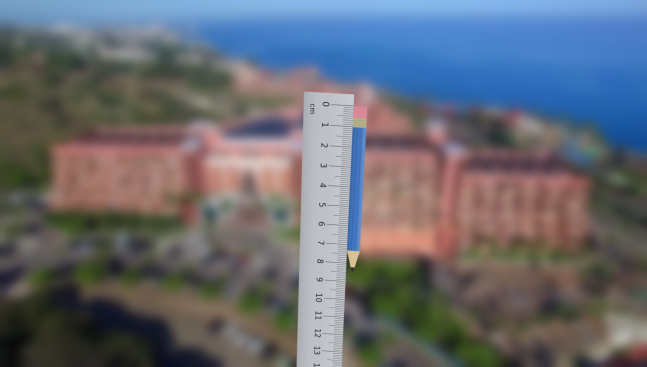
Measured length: 8.5 cm
